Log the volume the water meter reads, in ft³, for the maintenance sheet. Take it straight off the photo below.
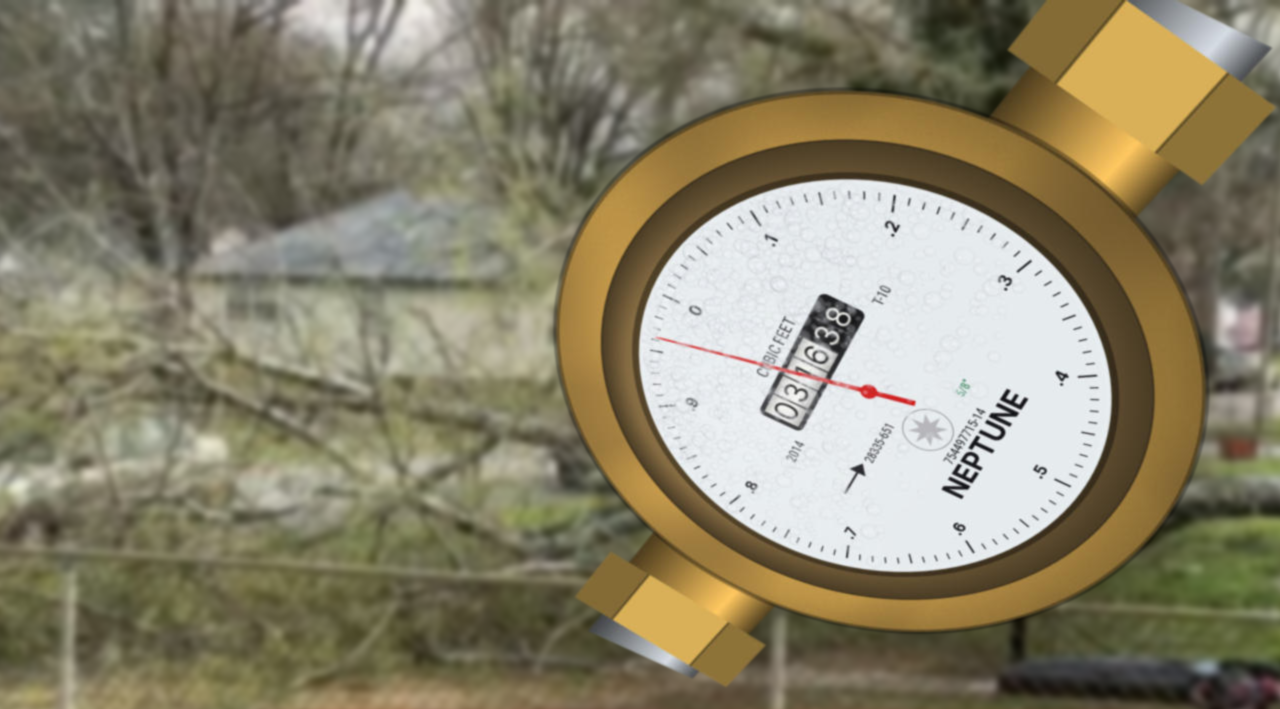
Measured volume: 31637.96 ft³
